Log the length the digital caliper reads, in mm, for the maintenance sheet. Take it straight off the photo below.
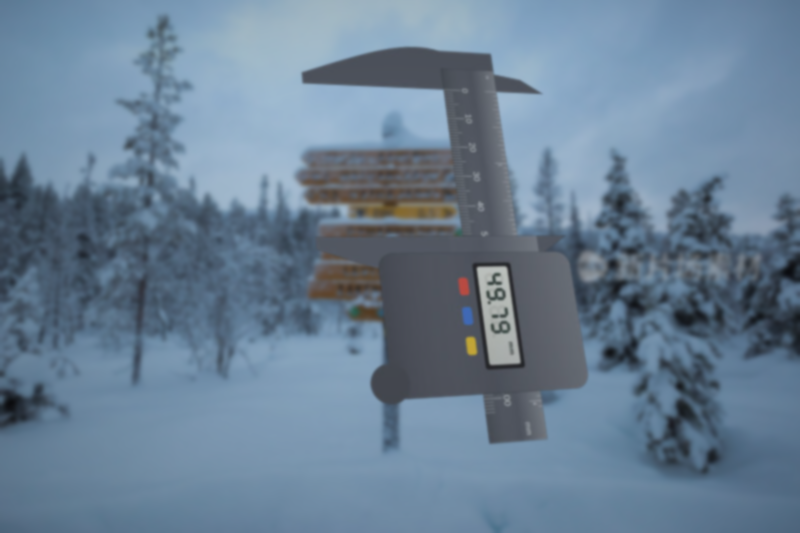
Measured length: 49.79 mm
